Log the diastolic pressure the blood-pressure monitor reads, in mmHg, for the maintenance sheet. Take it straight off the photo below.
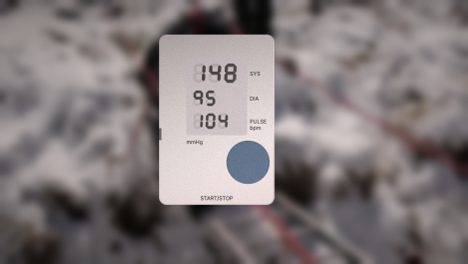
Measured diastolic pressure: 95 mmHg
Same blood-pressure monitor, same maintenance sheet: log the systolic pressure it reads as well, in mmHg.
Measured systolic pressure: 148 mmHg
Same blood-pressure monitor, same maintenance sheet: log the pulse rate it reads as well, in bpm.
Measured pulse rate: 104 bpm
